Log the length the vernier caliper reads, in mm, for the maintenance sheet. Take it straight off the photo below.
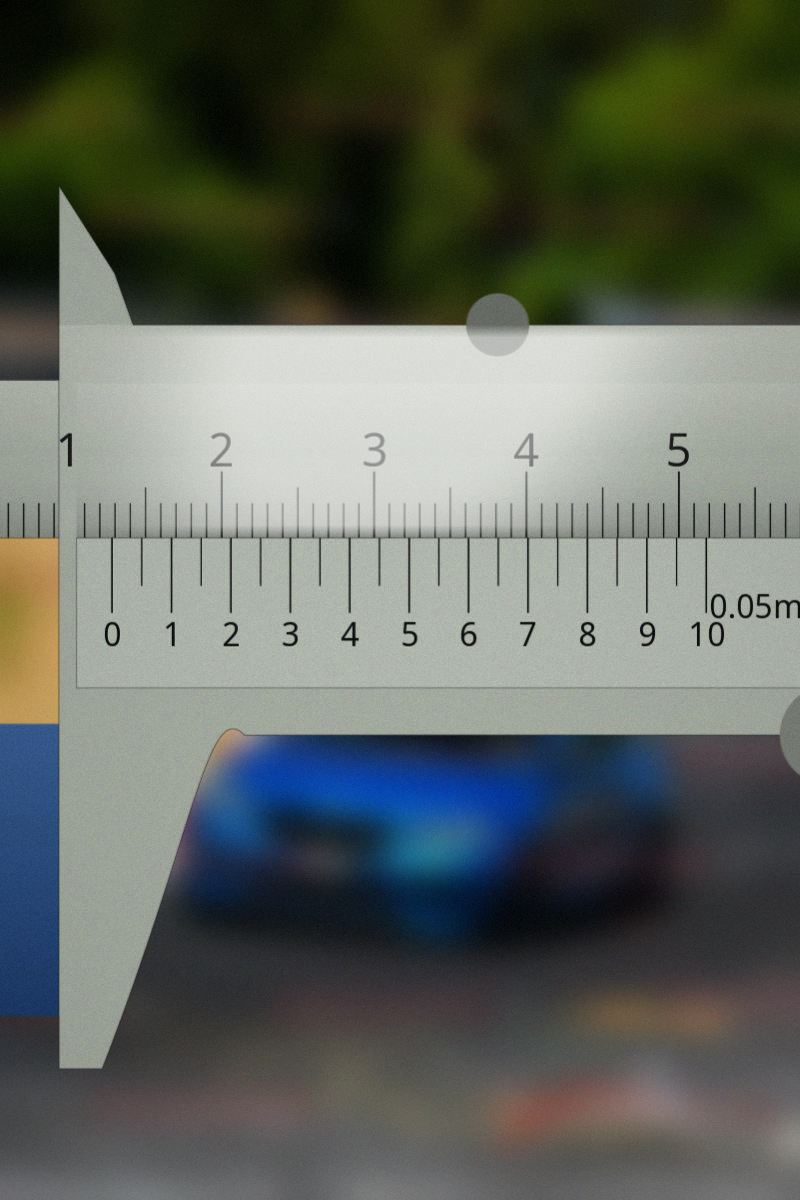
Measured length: 12.8 mm
